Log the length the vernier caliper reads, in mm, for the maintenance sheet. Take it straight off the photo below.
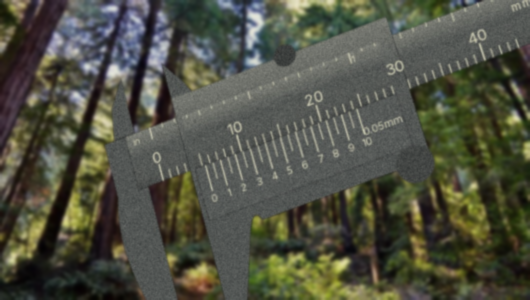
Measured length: 5.4 mm
